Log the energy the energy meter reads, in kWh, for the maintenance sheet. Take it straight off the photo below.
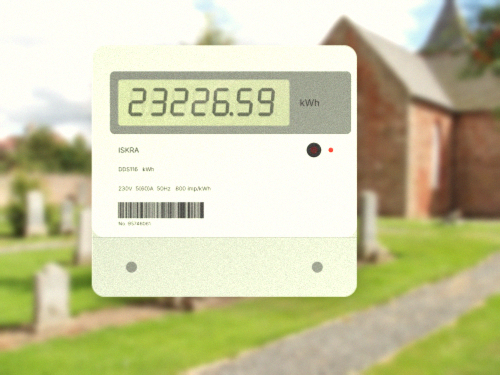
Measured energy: 23226.59 kWh
